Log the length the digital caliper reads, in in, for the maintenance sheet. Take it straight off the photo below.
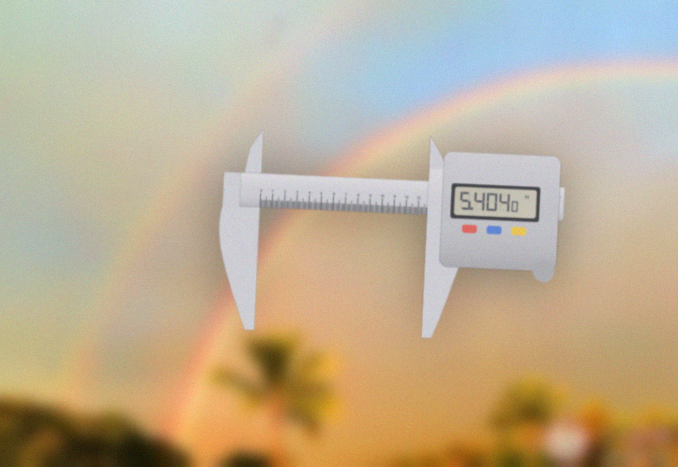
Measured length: 5.4040 in
